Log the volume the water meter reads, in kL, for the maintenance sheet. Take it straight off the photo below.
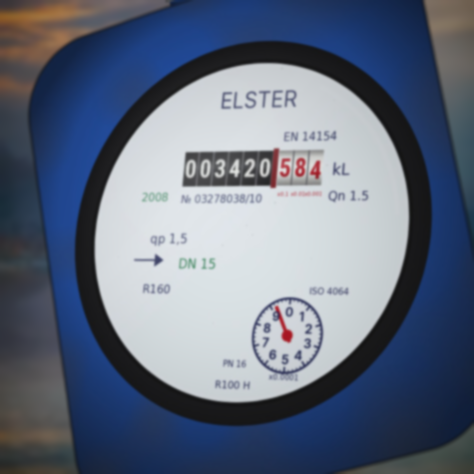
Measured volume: 3420.5839 kL
